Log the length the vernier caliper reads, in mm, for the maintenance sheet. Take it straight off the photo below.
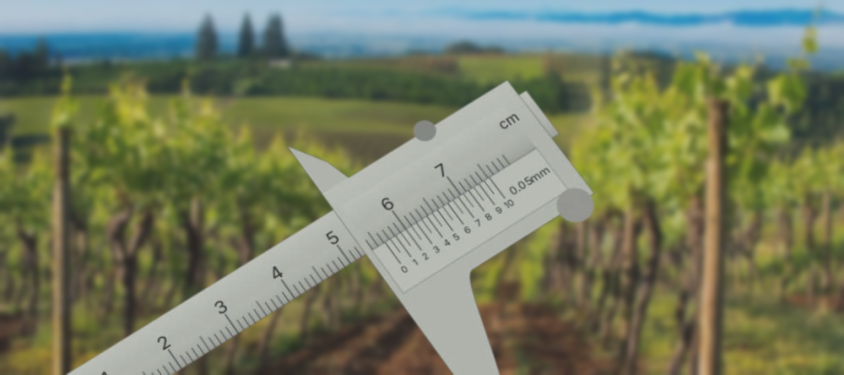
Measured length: 56.2 mm
